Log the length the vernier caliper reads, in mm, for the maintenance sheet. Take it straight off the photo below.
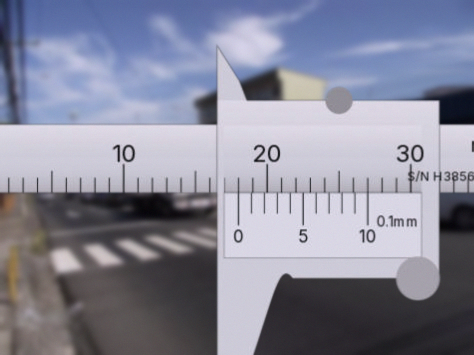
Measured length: 18.0 mm
